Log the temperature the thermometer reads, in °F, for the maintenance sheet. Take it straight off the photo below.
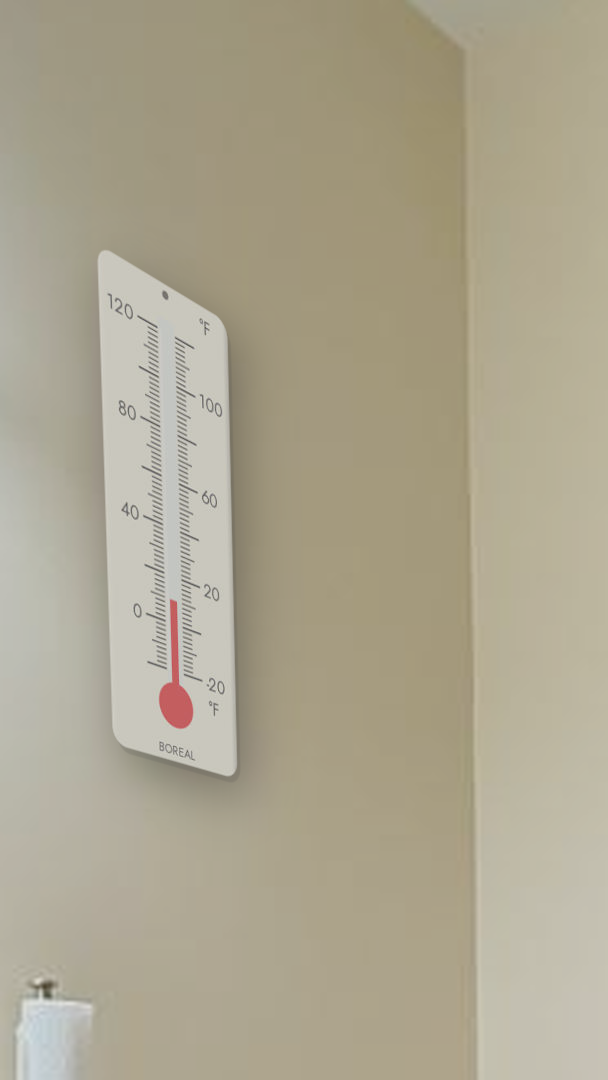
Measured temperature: 10 °F
